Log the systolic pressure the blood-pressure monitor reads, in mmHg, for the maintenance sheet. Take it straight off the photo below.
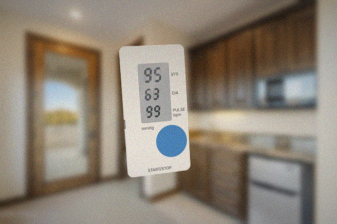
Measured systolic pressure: 95 mmHg
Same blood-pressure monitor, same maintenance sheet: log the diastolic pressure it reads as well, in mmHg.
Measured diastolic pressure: 63 mmHg
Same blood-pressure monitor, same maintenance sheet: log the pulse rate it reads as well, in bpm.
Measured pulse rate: 99 bpm
